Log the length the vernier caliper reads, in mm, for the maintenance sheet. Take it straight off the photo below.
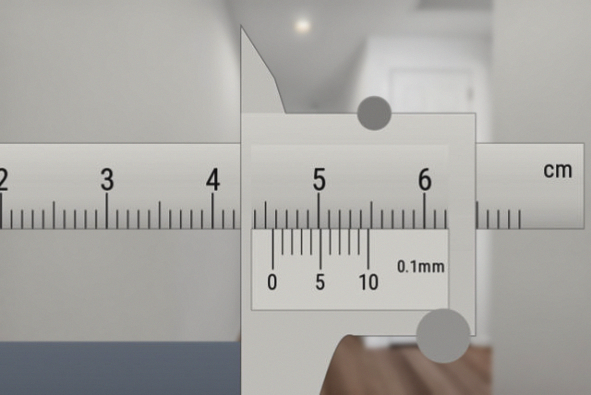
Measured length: 45.7 mm
